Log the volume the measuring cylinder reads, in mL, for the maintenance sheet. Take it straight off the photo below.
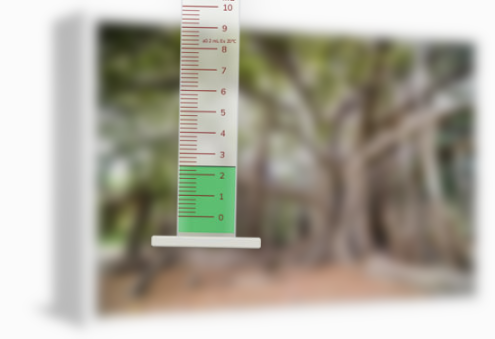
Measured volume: 2.4 mL
